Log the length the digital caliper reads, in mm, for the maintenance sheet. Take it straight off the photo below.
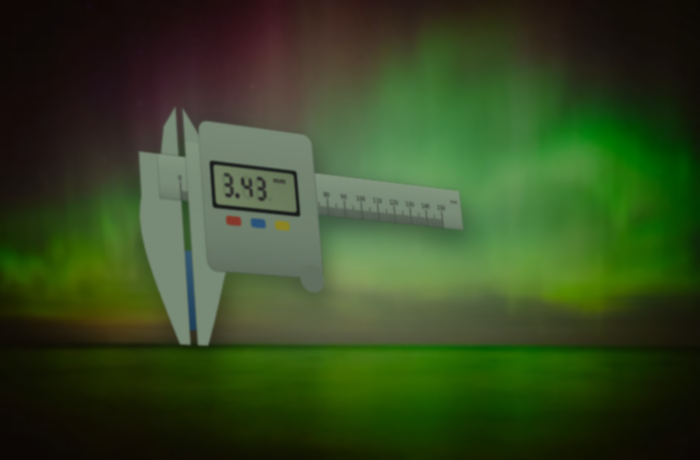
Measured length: 3.43 mm
